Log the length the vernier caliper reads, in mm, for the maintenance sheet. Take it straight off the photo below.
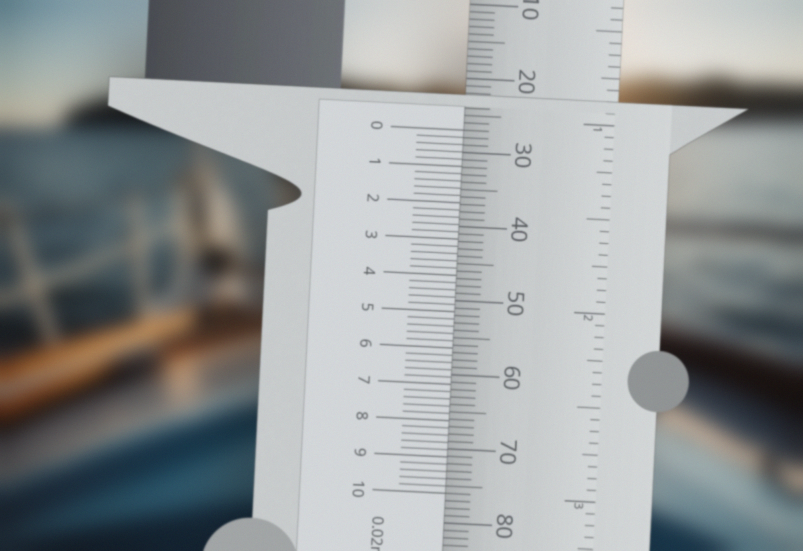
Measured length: 27.0 mm
